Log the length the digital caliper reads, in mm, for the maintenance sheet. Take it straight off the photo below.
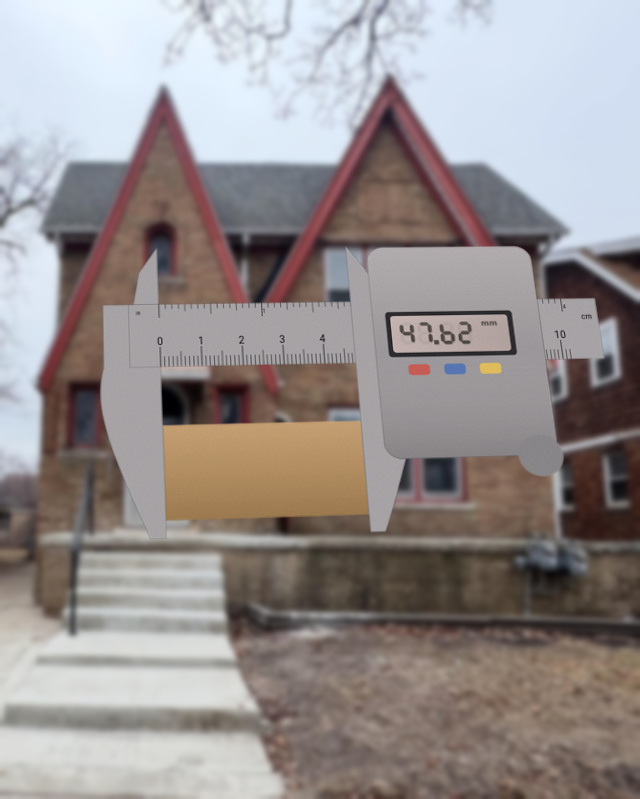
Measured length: 47.62 mm
